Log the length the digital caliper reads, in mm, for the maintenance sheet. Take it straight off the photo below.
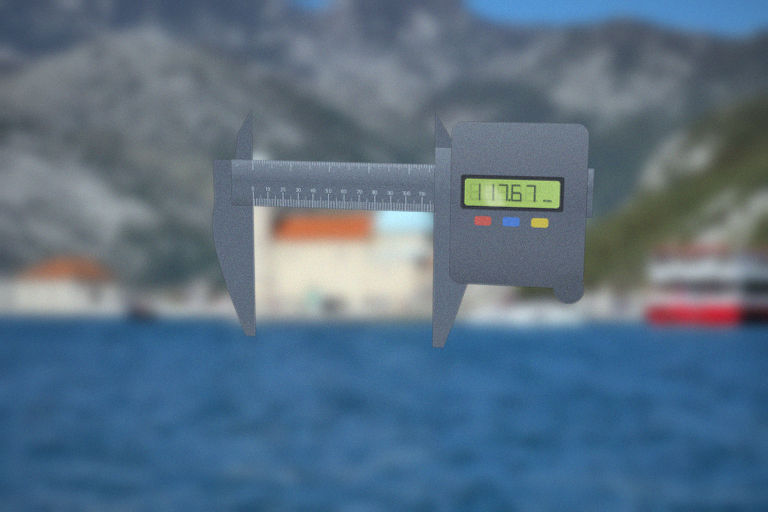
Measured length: 117.67 mm
